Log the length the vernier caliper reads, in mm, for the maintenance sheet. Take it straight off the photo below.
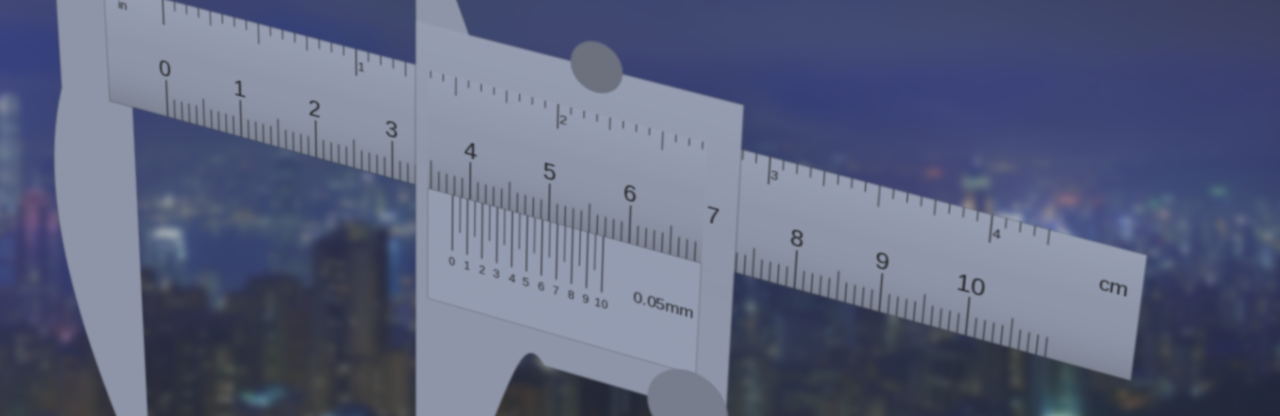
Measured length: 37.8 mm
